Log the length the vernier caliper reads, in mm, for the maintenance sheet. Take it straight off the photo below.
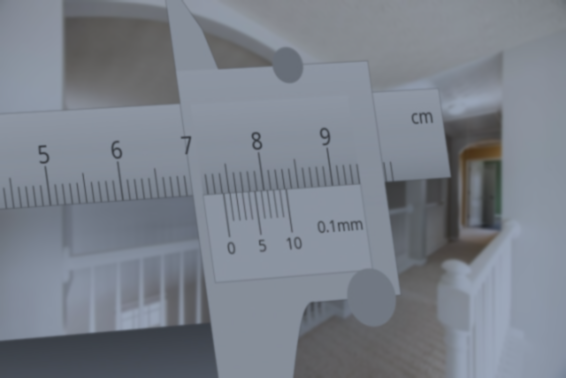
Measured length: 74.2 mm
